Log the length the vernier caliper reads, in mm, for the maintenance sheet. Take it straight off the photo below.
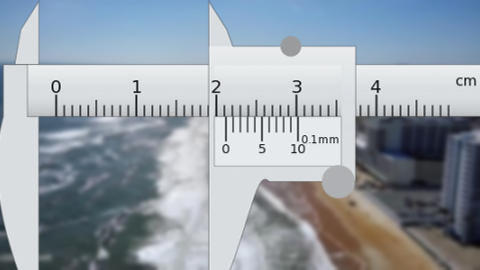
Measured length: 21.2 mm
